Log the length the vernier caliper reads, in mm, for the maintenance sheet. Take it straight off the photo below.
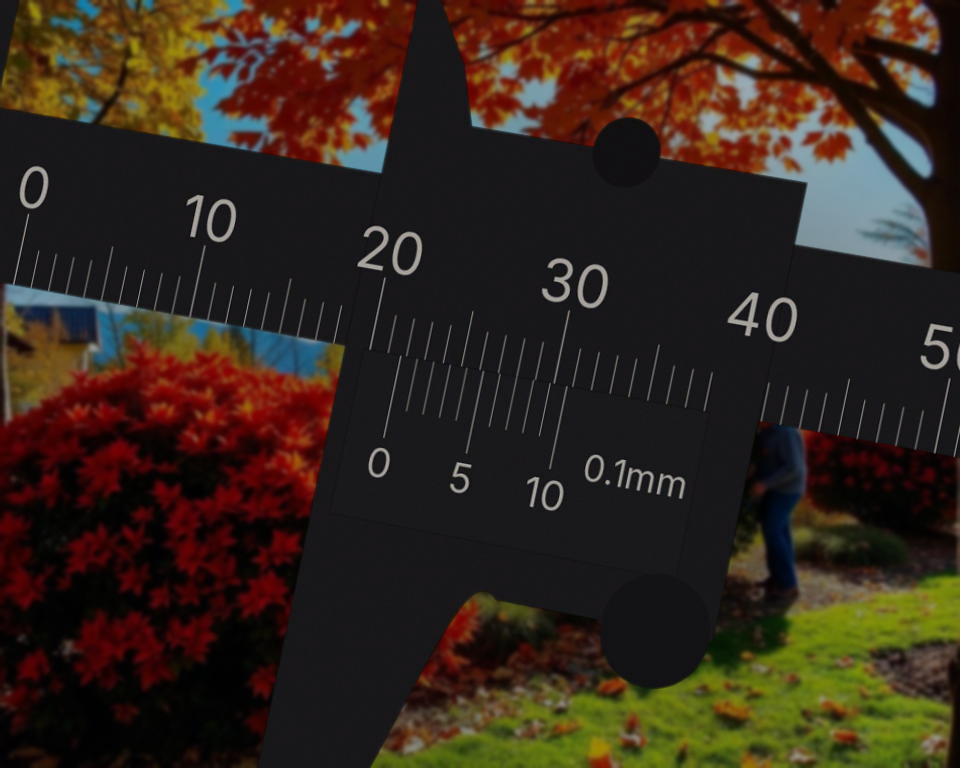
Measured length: 21.7 mm
